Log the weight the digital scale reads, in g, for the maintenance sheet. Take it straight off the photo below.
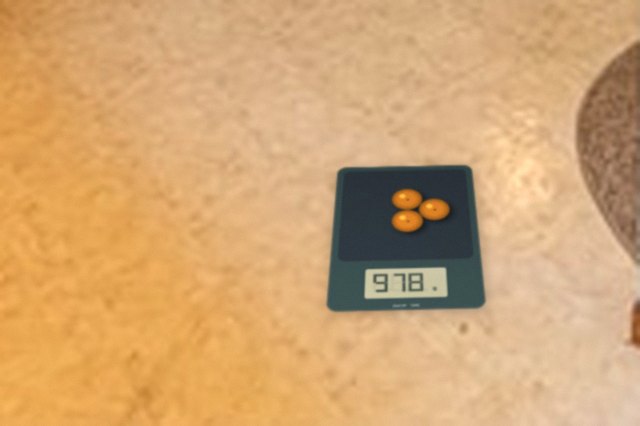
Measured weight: 978 g
